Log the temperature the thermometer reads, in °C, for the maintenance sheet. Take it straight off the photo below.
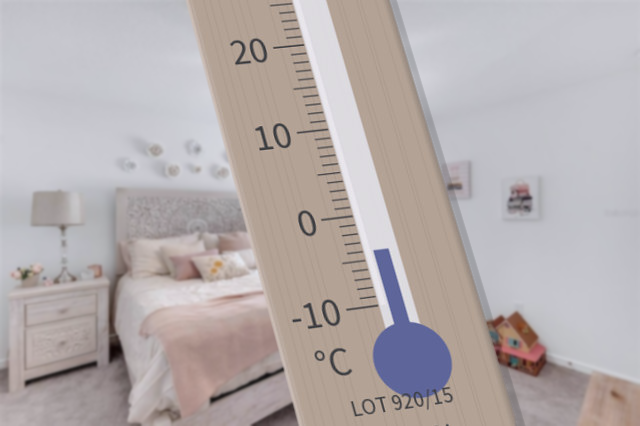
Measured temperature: -4 °C
